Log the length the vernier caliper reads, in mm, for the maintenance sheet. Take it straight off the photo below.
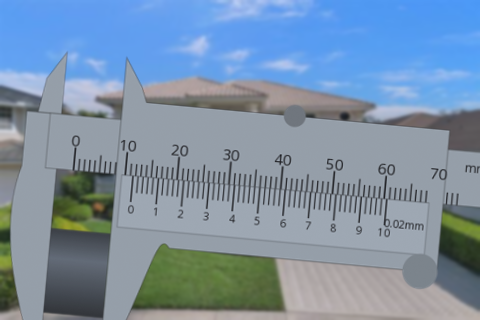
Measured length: 11.5 mm
